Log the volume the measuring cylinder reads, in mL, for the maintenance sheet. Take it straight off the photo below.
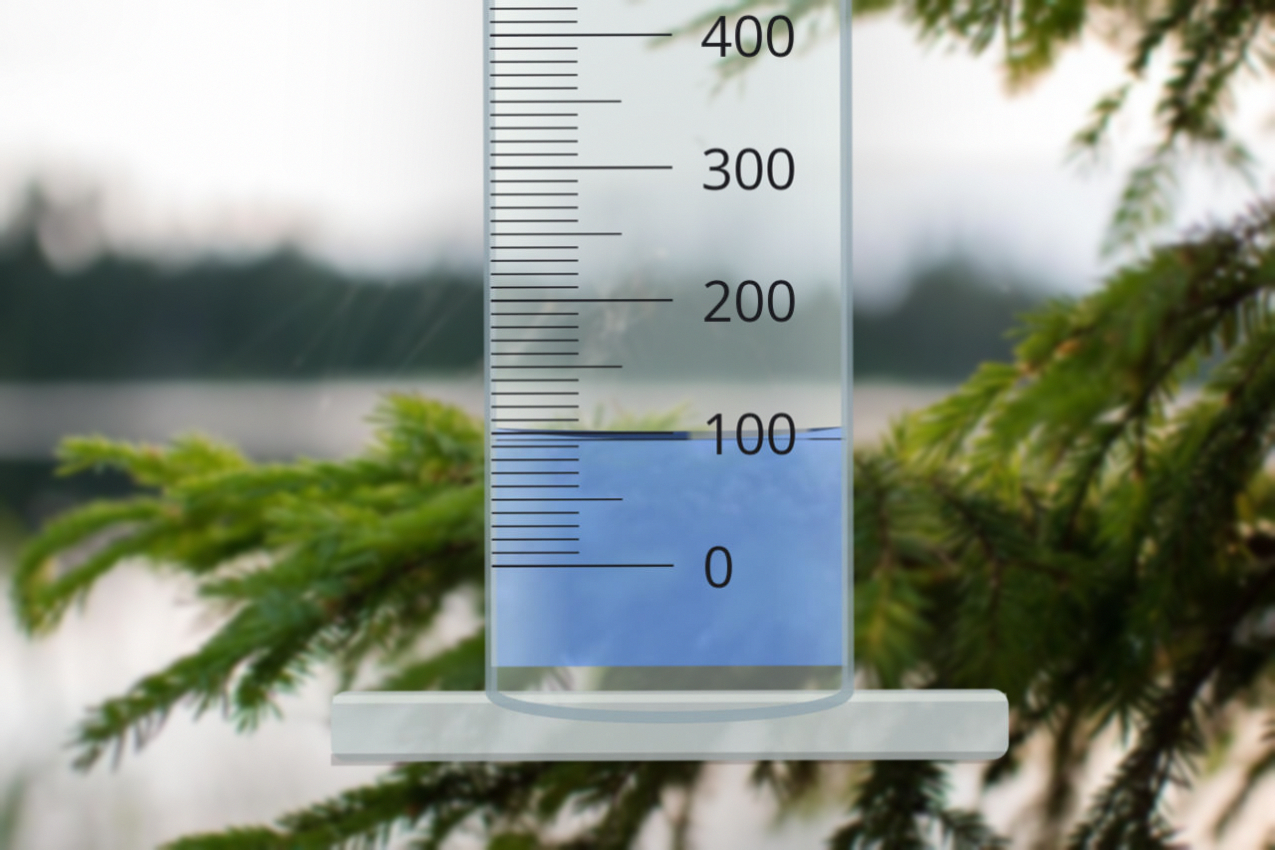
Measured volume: 95 mL
